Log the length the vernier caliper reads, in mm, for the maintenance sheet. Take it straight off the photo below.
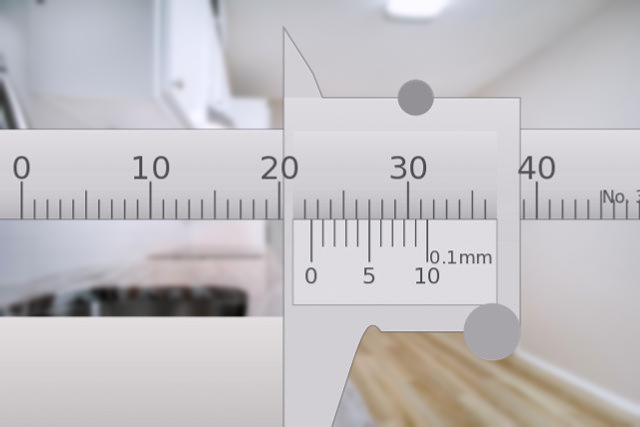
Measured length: 22.5 mm
